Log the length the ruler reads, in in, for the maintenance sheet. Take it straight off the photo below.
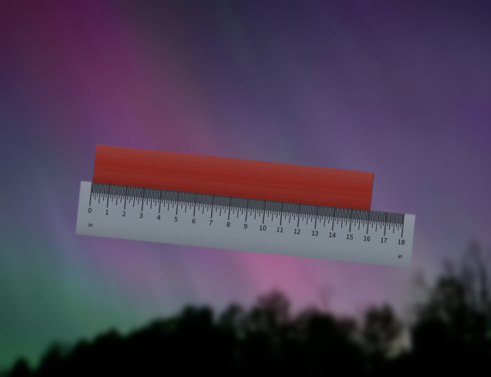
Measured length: 16 in
